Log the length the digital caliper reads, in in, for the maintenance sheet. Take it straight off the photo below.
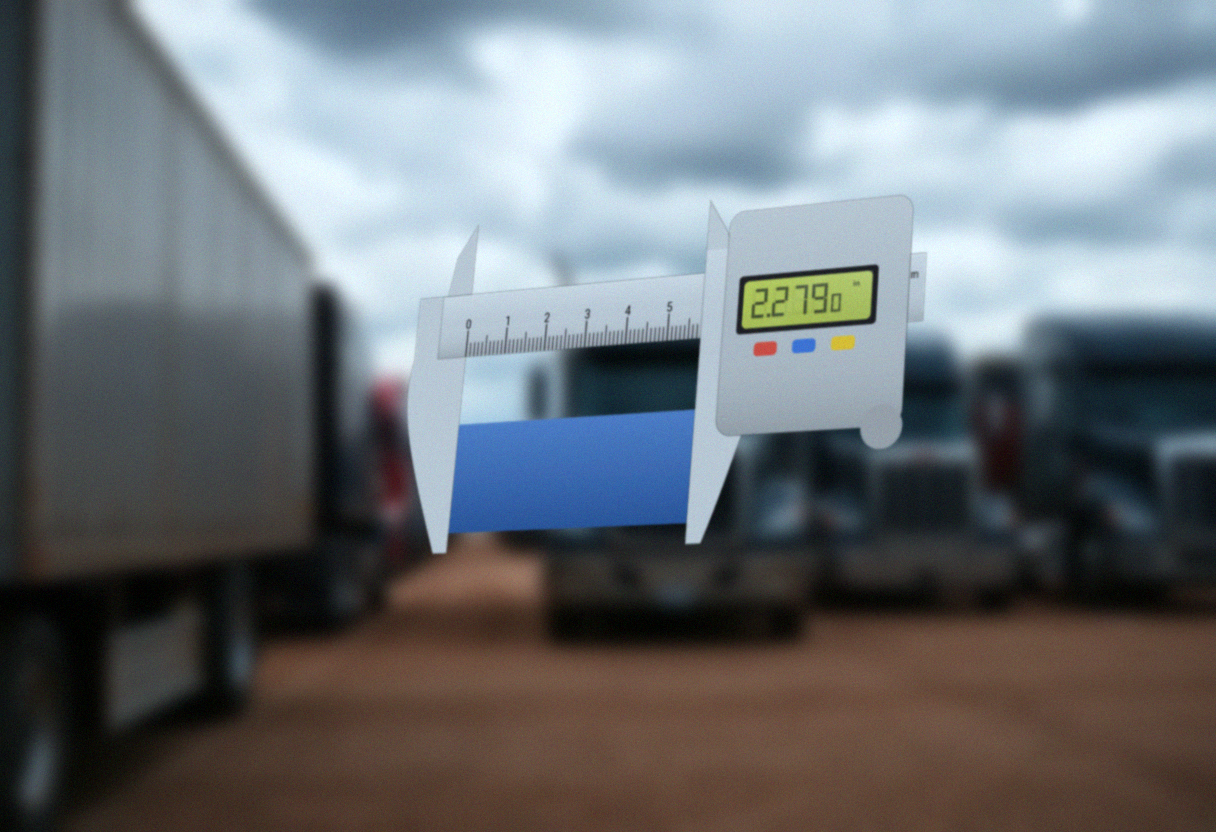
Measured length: 2.2790 in
